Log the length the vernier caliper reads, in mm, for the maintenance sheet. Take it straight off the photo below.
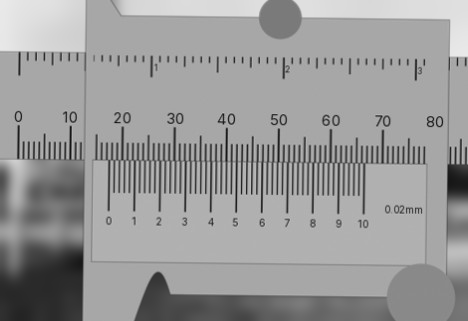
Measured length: 17.5 mm
